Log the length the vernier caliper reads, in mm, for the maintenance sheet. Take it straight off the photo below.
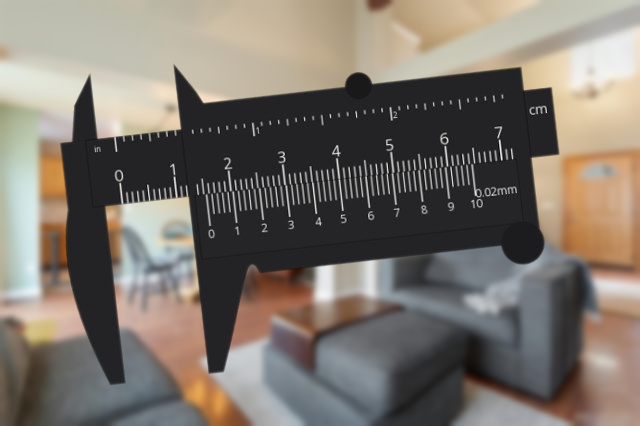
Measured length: 15.5 mm
